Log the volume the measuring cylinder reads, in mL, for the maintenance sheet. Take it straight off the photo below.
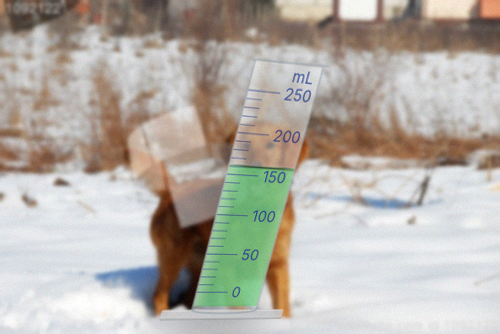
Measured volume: 160 mL
